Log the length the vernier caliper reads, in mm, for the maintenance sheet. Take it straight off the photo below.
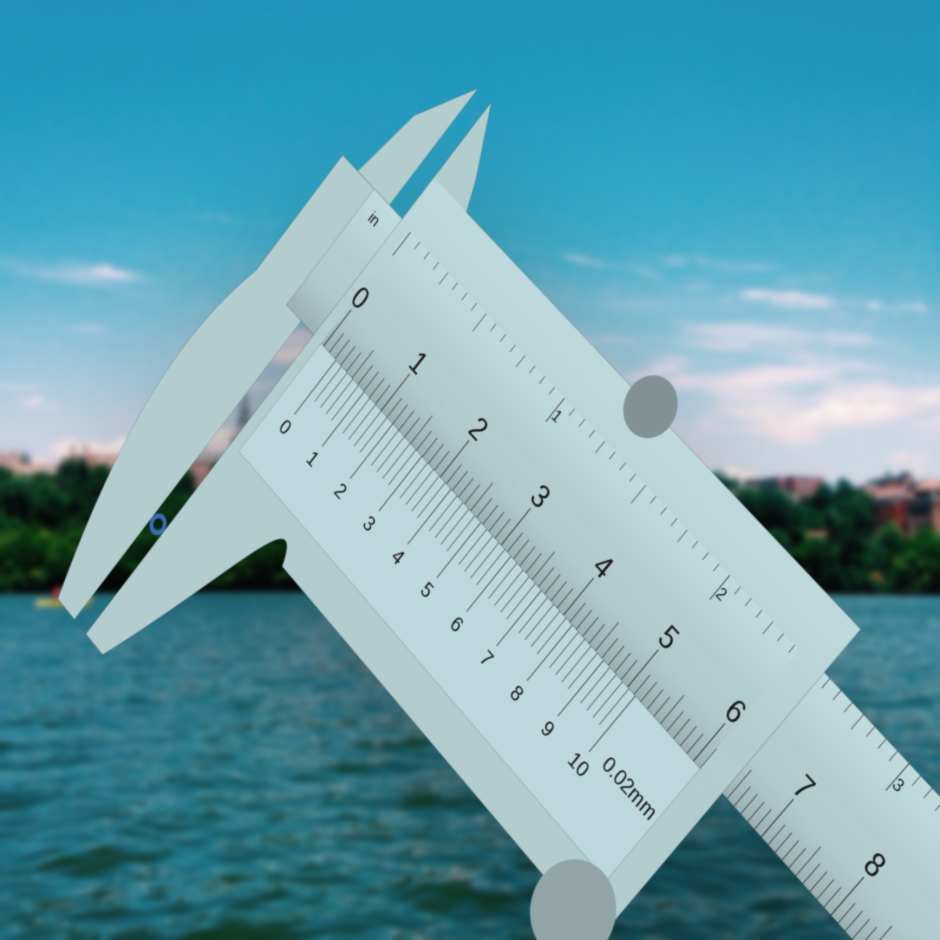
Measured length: 2.2 mm
